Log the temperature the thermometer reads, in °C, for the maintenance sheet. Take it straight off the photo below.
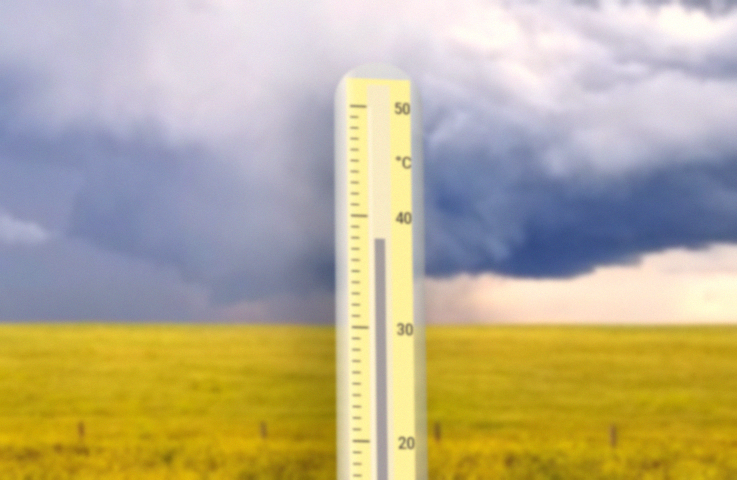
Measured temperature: 38 °C
